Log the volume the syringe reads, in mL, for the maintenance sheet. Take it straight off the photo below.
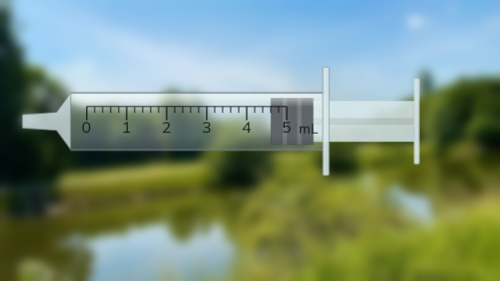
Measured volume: 4.6 mL
